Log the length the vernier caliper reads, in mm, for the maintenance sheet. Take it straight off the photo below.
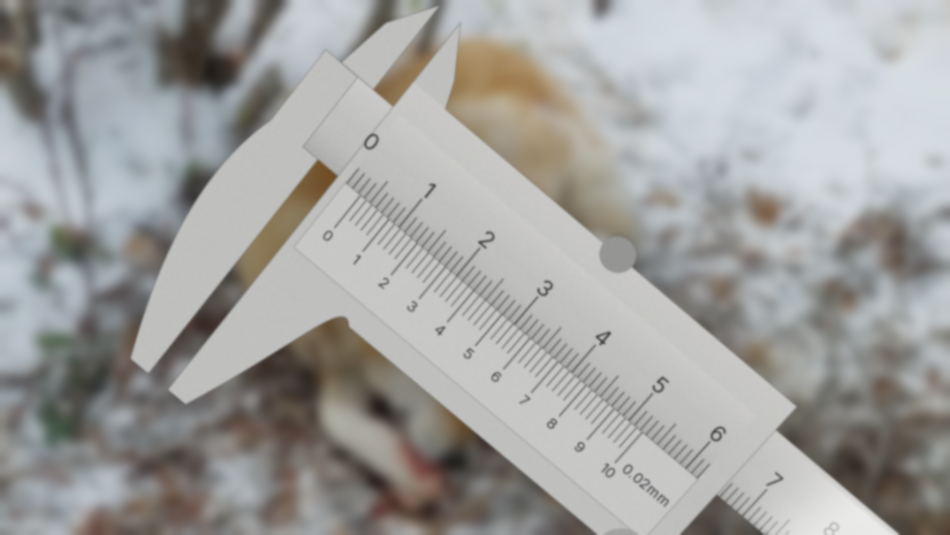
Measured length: 3.4 mm
